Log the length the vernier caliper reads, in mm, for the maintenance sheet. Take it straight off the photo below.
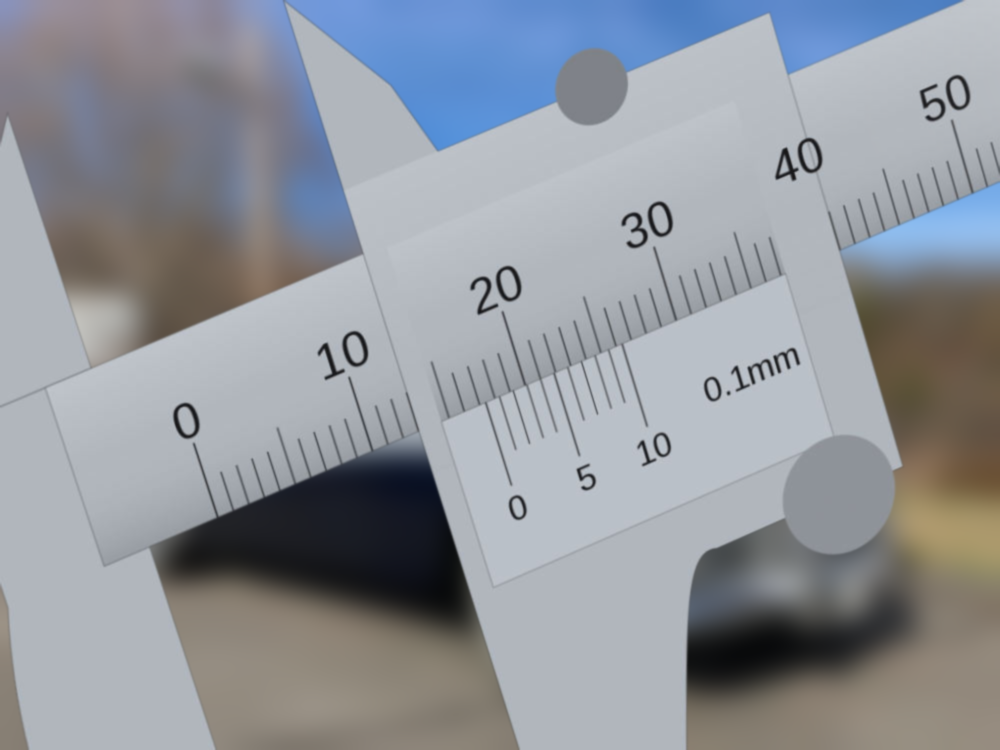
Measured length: 17.4 mm
